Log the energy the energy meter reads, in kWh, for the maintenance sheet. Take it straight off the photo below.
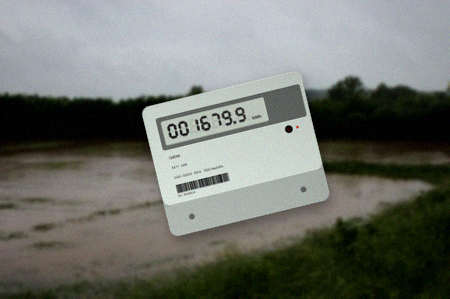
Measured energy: 1679.9 kWh
